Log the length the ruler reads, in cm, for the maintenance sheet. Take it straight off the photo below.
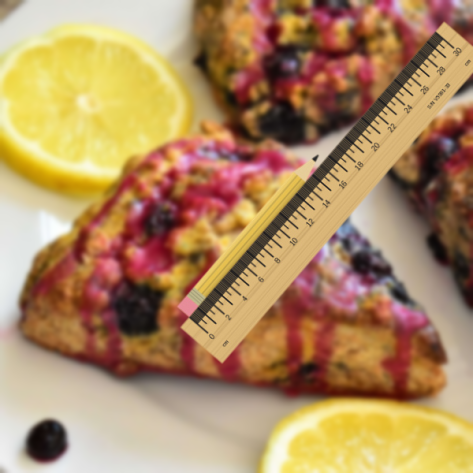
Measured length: 16.5 cm
